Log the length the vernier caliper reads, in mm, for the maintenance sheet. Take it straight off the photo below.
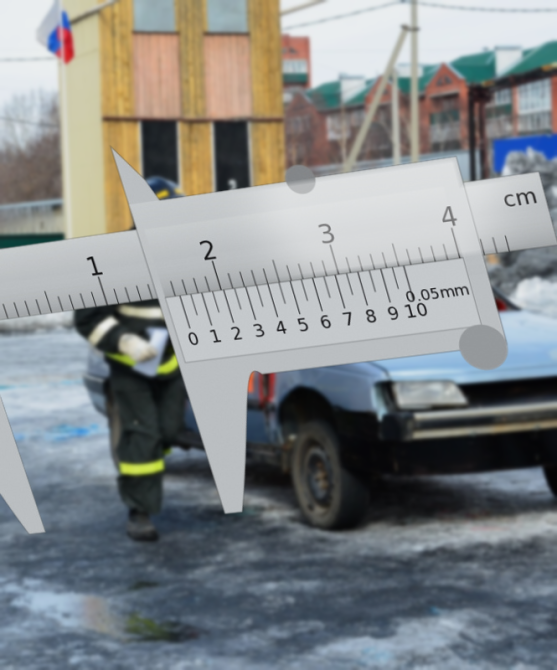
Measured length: 16.4 mm
